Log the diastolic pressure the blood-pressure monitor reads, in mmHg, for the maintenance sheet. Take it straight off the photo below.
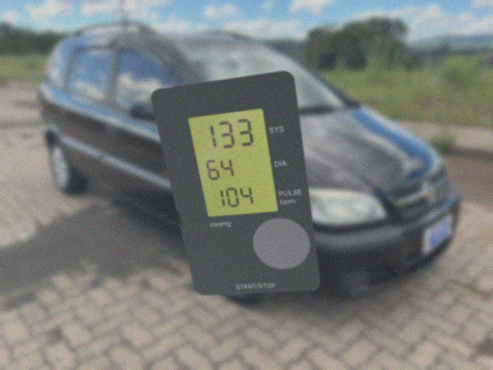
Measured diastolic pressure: 64 mmHg
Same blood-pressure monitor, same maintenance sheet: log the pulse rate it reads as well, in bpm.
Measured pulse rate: 104 bpm
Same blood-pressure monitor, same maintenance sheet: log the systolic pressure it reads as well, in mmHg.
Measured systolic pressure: 133 mmHg
